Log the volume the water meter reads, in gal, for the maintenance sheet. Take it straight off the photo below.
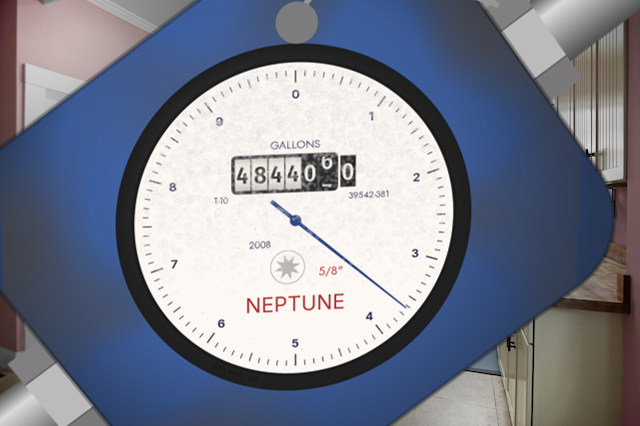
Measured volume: 4844063.6 gal
